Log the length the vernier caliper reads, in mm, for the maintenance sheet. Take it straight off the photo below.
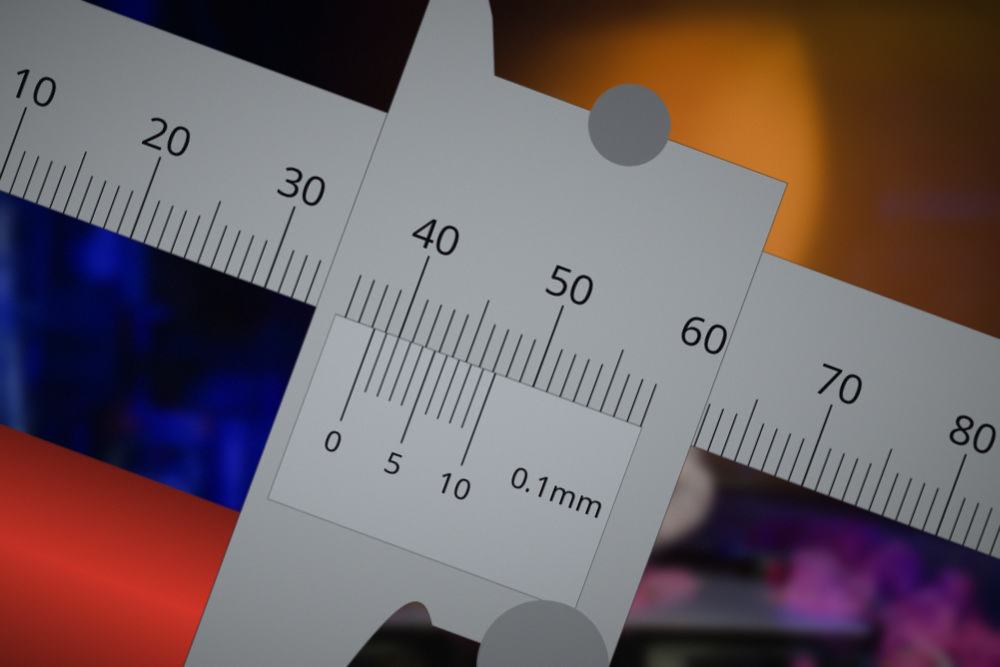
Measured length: 38.2 mm
